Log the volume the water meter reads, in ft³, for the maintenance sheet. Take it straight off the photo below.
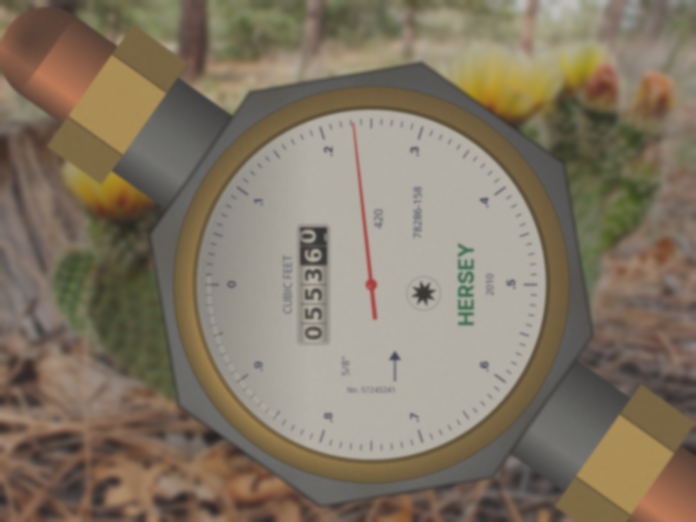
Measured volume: 55360.23 ft³
